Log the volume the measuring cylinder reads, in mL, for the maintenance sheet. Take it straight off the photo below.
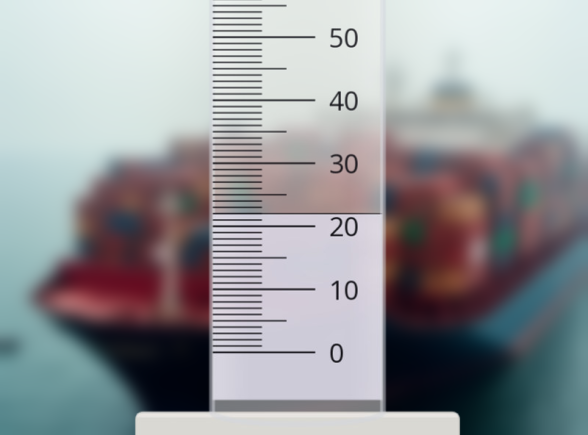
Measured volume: 22 mL
